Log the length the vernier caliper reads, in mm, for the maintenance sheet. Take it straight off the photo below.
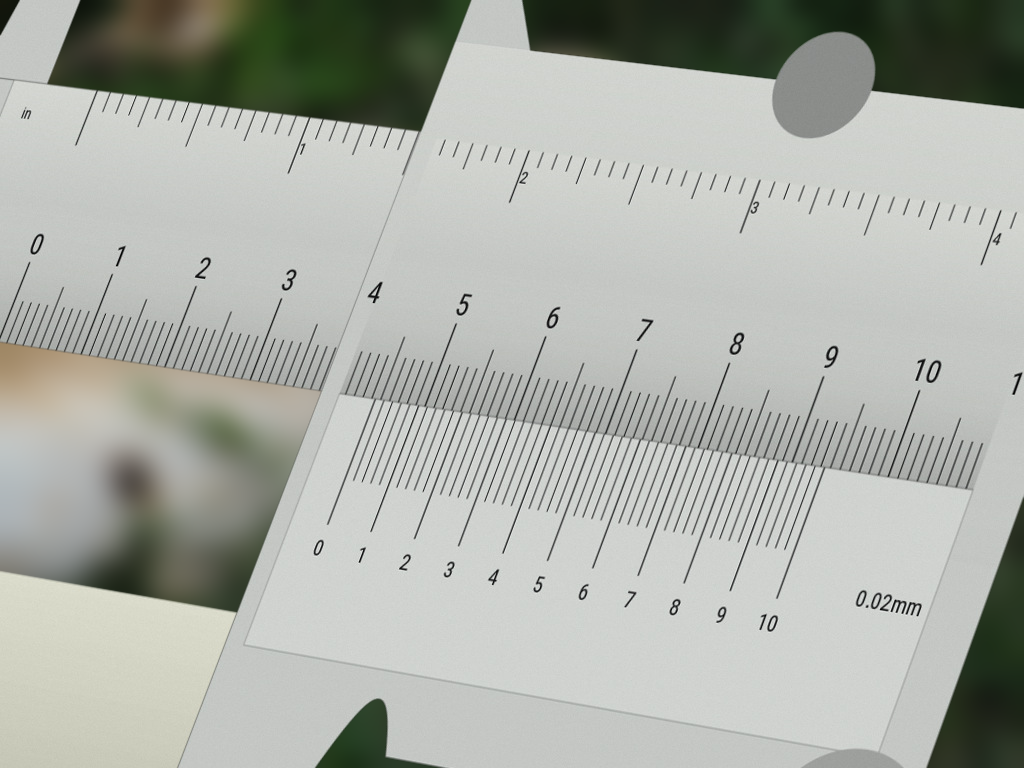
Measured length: 44.4 mm
